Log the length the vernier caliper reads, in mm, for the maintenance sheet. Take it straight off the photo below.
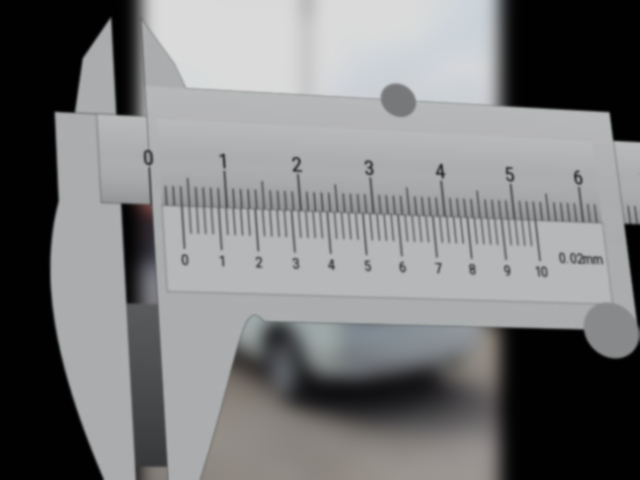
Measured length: 4.0 mm
